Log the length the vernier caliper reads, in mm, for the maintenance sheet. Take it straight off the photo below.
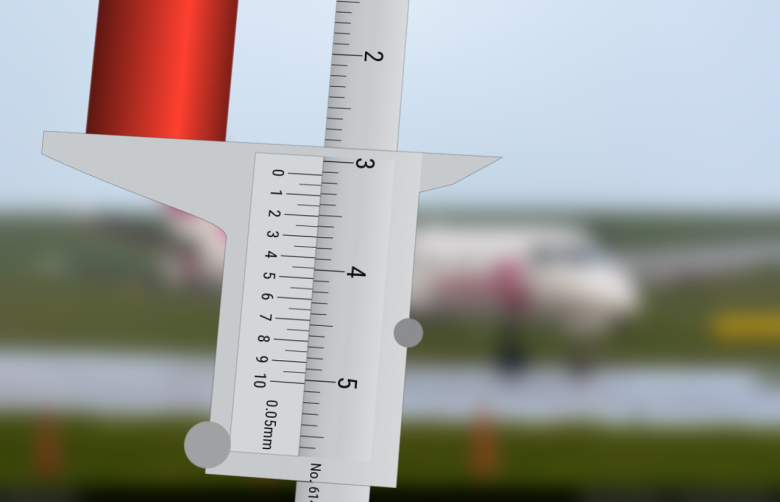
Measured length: 31.3 mm
